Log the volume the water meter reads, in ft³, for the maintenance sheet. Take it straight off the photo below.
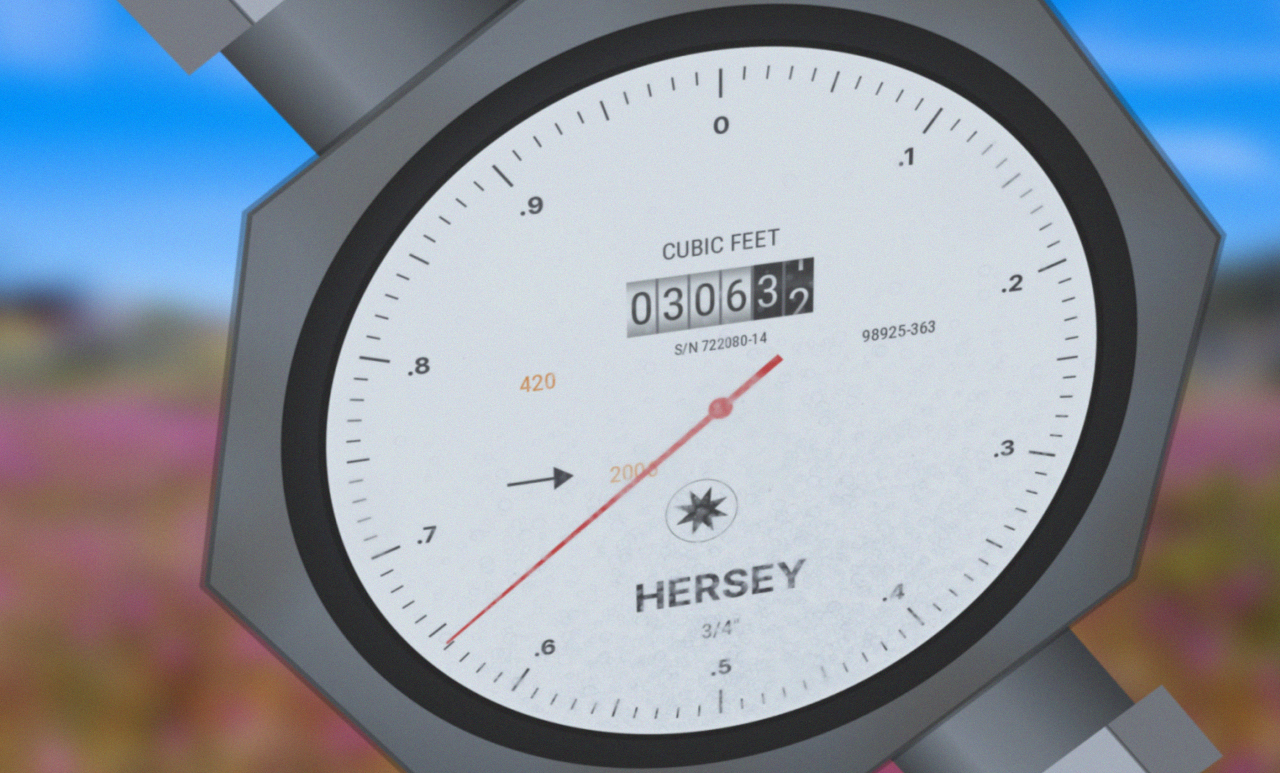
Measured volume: 30631.64 ft³
